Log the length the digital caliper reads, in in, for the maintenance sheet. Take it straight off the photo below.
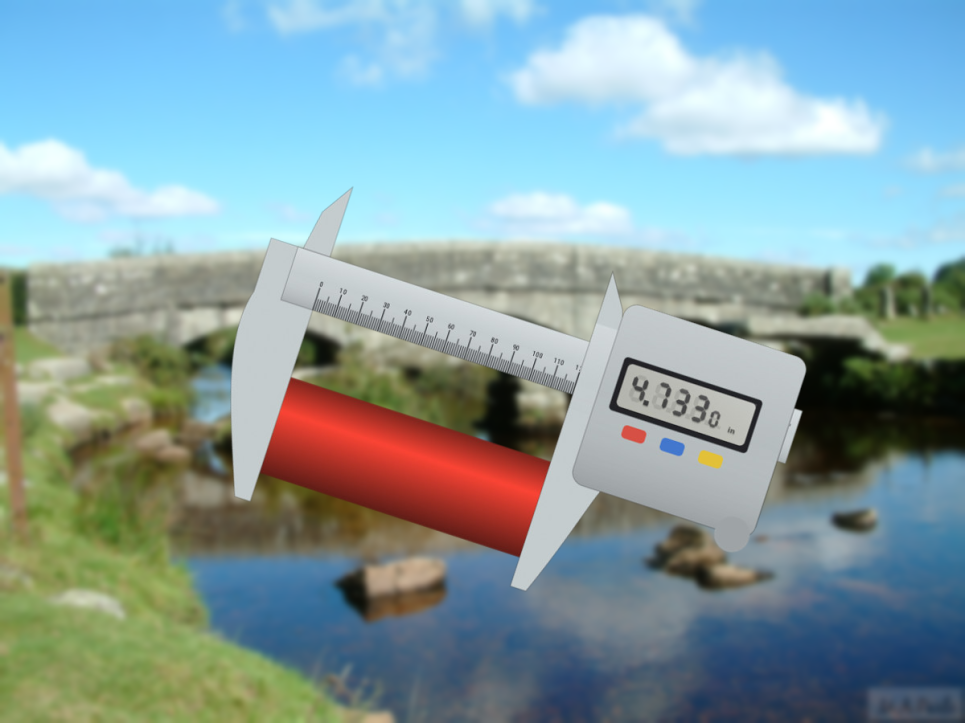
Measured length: 4.7330 in
